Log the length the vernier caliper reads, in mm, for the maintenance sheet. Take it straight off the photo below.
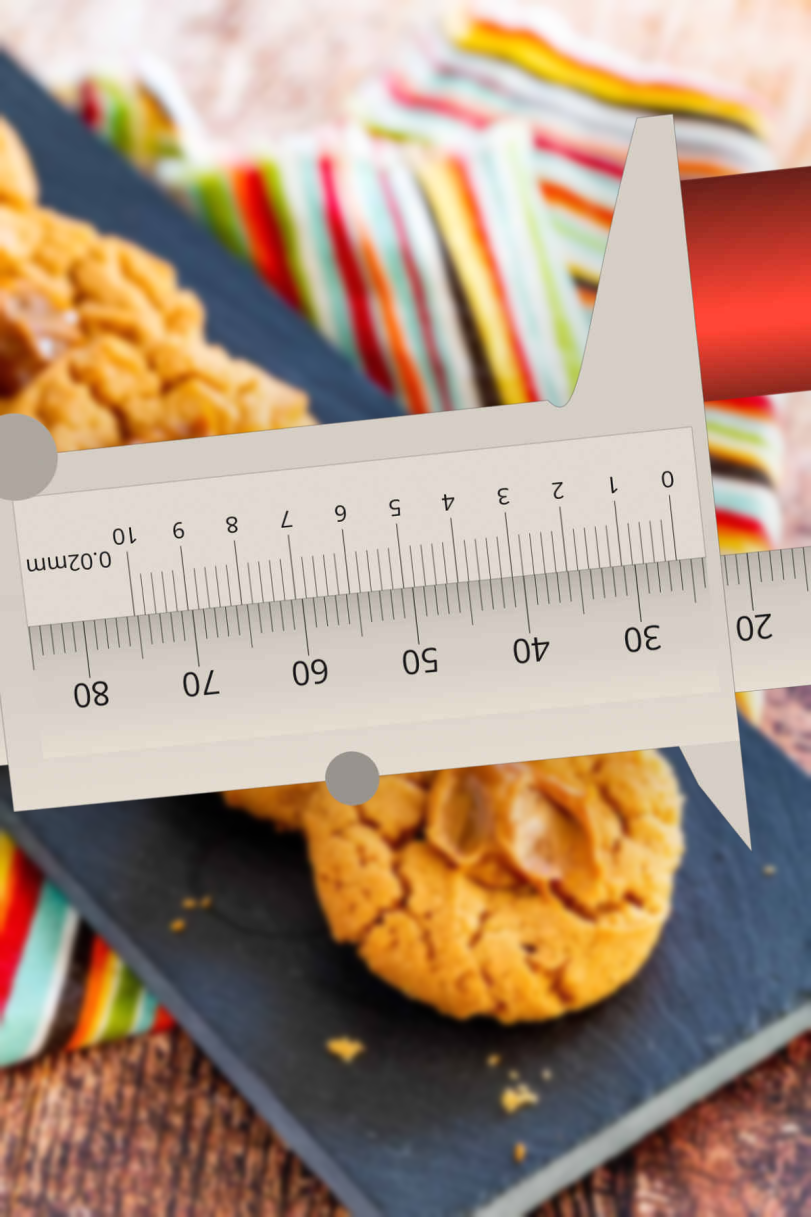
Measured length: 26.3 mm
